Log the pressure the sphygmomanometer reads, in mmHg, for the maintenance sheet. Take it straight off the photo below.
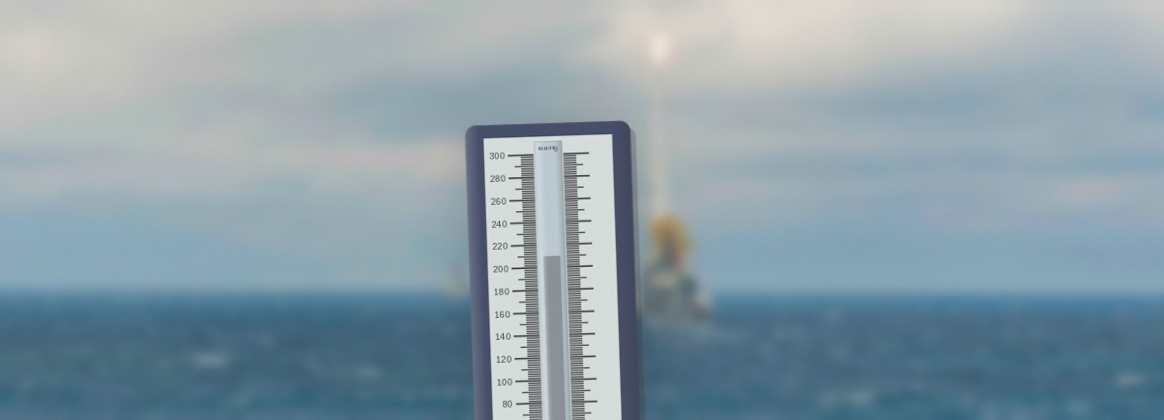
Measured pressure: 210 mmHg
